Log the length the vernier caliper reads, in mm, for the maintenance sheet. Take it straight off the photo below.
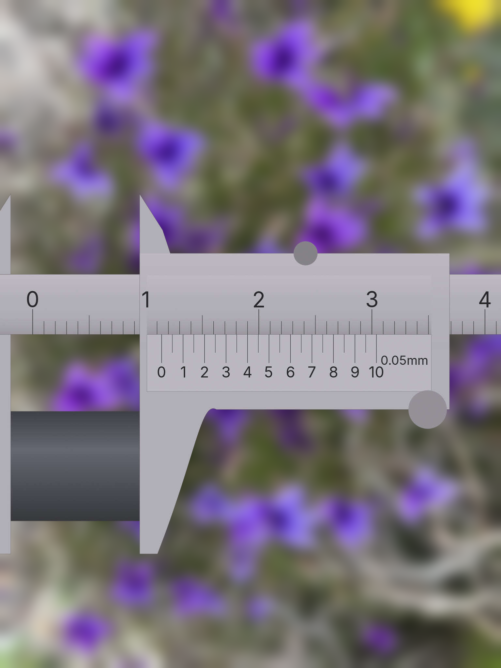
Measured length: 11.4 mm
